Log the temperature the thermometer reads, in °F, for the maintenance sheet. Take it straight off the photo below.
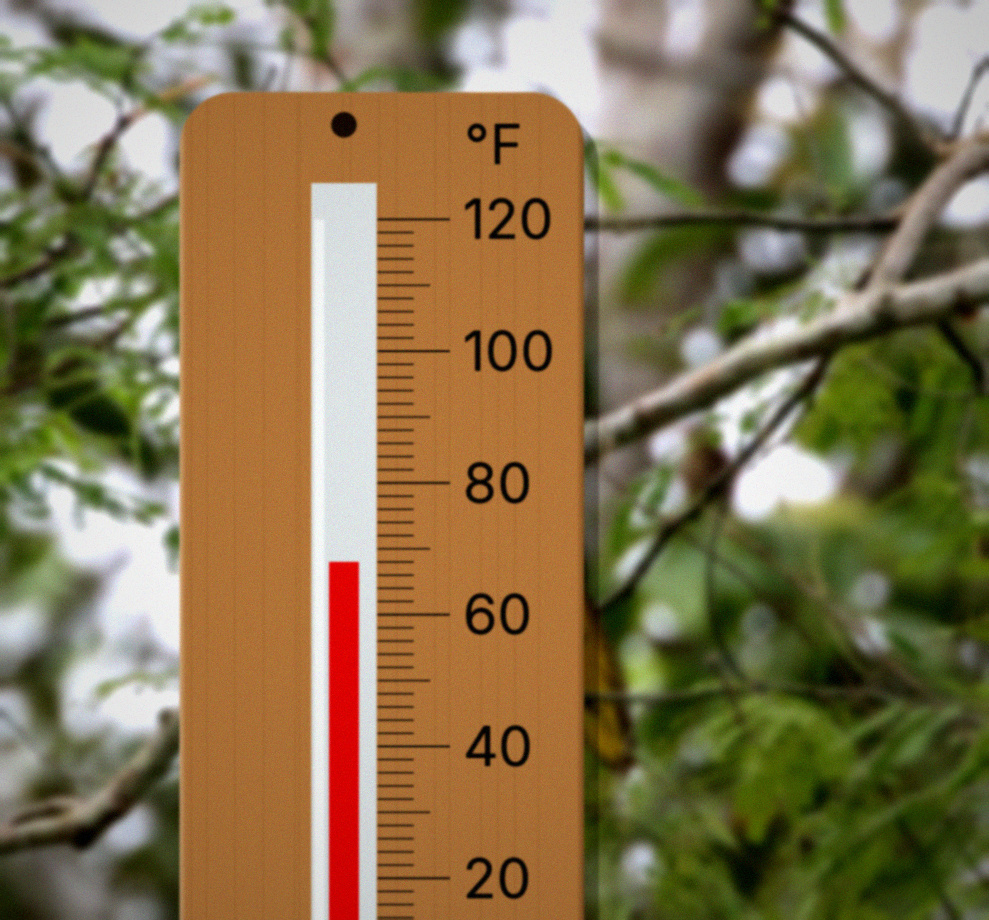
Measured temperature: 68 °F
